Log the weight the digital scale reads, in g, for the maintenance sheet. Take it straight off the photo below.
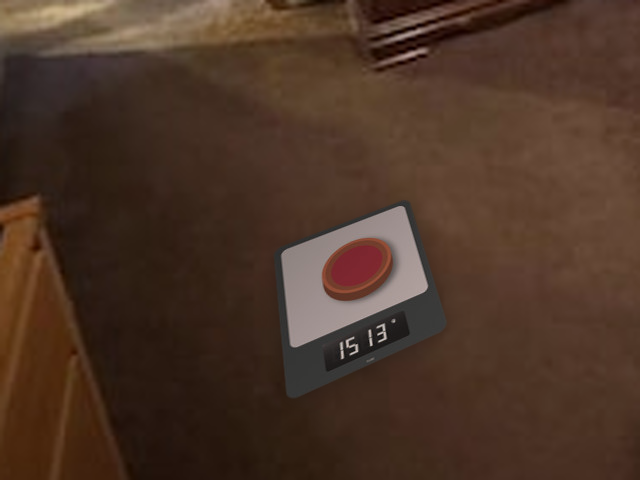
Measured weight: 1513 g
